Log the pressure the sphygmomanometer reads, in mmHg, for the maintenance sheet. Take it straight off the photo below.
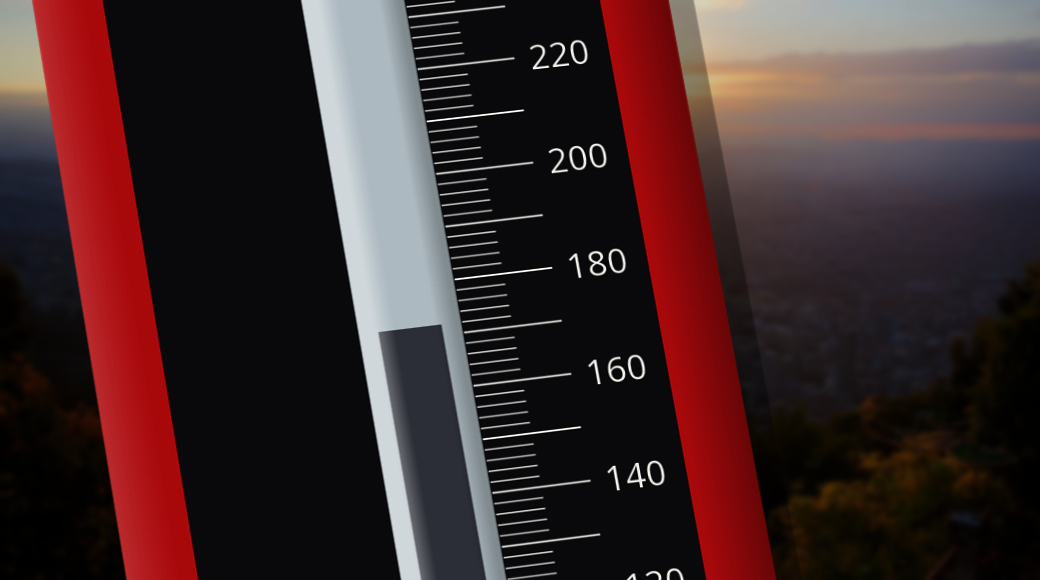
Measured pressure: 172 mmHg
